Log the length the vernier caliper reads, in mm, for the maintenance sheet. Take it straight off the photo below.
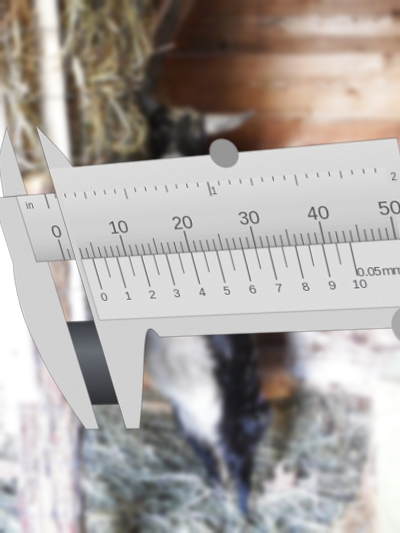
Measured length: 4.6 mm
